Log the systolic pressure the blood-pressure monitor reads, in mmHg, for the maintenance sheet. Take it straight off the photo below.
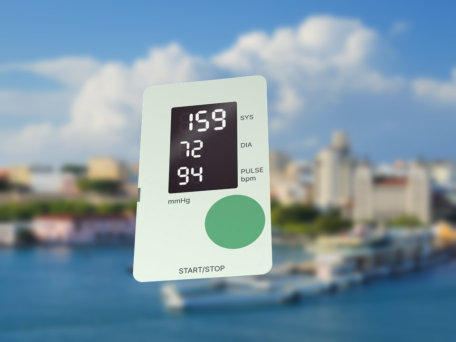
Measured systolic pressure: 159 mmHg
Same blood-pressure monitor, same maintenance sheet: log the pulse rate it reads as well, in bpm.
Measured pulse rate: 94 bpm
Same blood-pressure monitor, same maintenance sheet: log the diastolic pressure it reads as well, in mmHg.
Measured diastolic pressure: 72 mmHg
